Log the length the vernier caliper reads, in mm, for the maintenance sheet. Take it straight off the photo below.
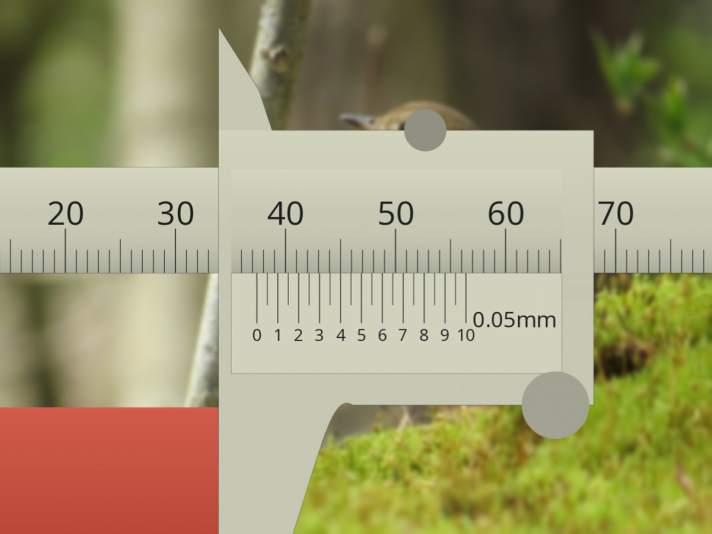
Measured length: 37.4 mm
